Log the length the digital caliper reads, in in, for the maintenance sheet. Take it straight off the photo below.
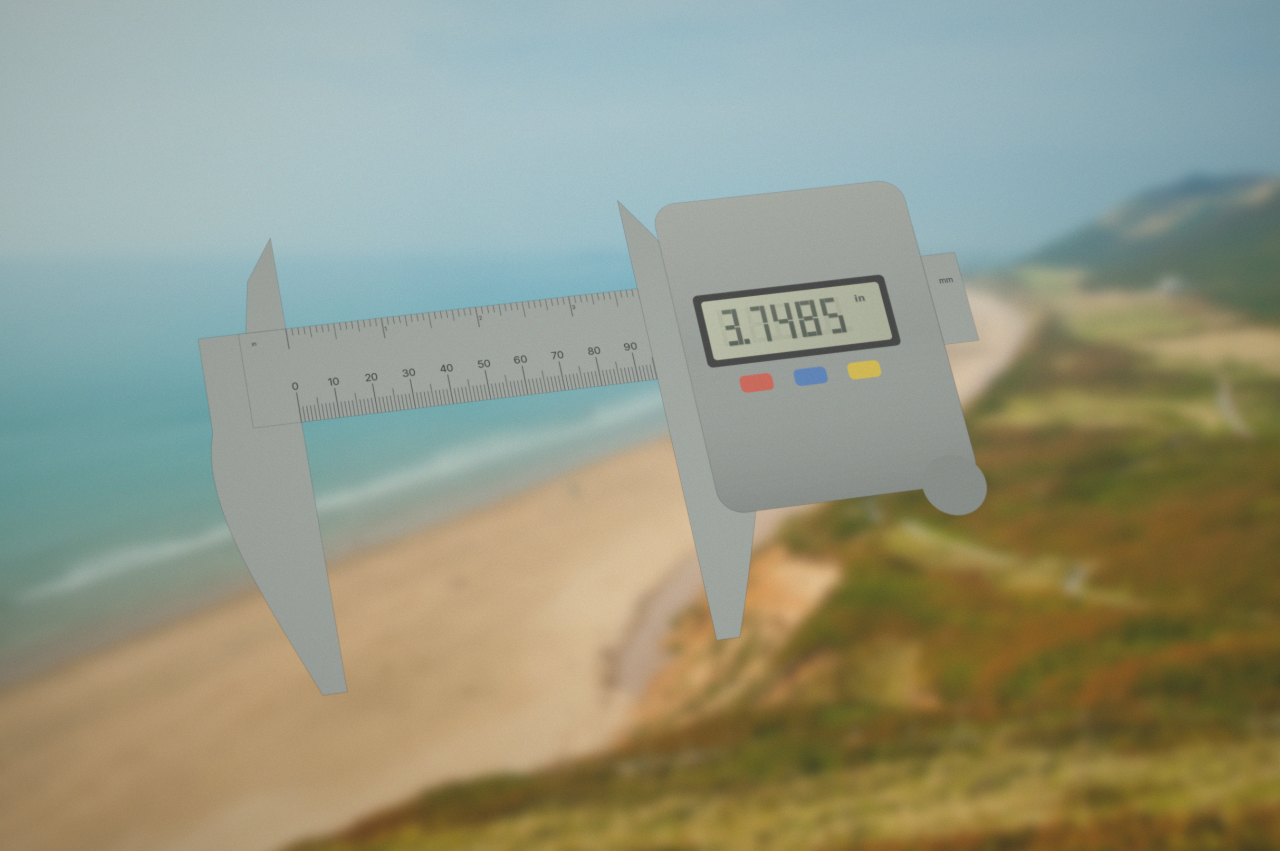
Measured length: 3.7485 in
